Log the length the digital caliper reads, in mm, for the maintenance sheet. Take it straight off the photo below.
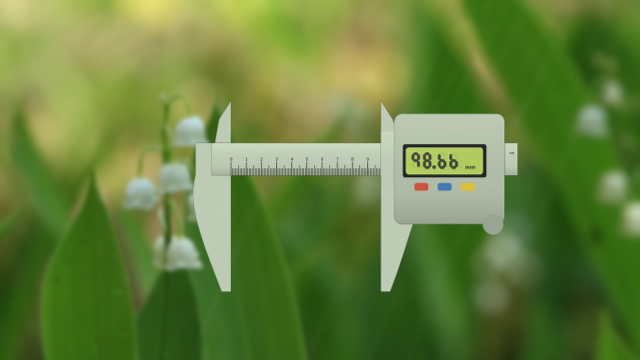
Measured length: 98.66 mm
